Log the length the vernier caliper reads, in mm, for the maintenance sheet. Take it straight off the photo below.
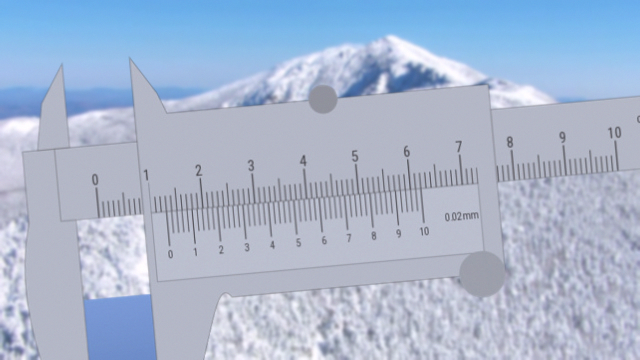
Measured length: 13.0 mm
